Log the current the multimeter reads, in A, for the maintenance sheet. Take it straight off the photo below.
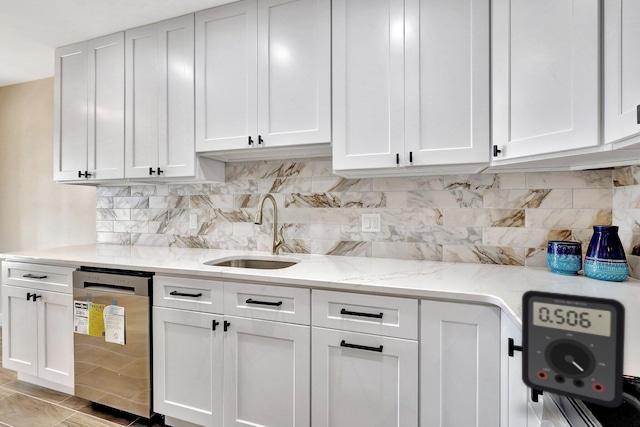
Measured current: 0.506 A
